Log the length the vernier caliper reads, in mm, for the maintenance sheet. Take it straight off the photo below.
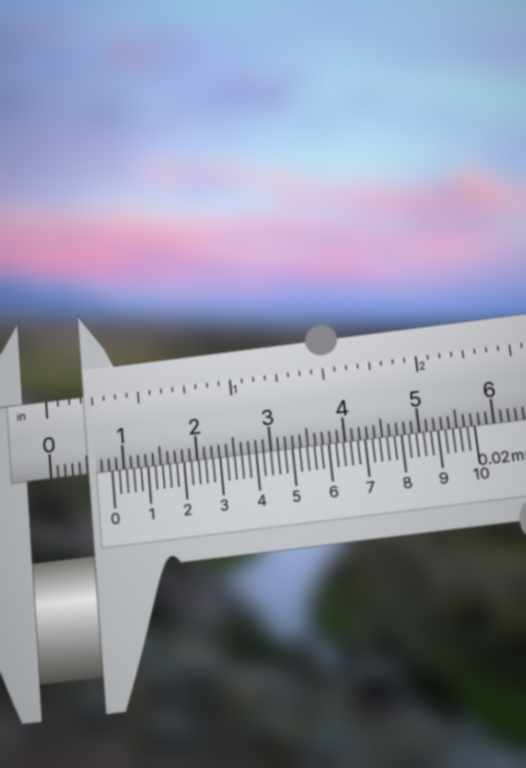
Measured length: 8.4 mm
